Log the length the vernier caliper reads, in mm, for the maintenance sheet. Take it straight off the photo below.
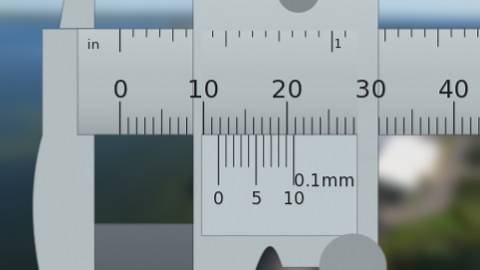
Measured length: 11.8 mm
